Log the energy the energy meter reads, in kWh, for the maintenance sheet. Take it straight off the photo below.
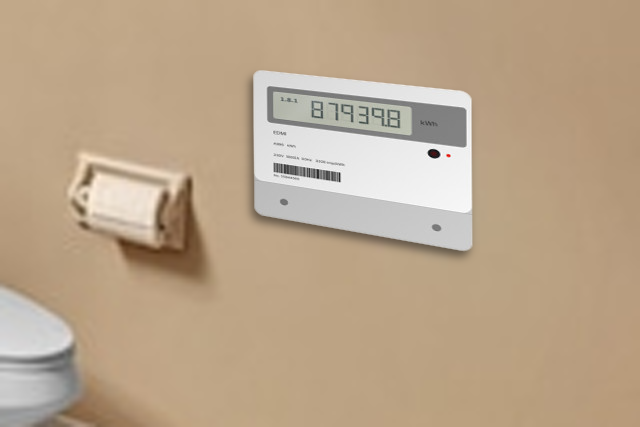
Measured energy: 87939.8 kWh
